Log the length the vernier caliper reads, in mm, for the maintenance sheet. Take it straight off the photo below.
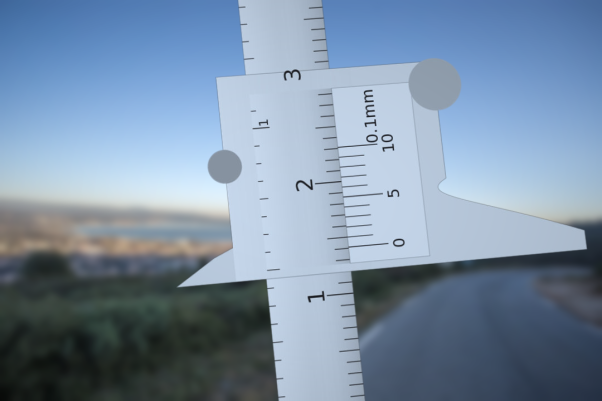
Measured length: 14.1 mm
